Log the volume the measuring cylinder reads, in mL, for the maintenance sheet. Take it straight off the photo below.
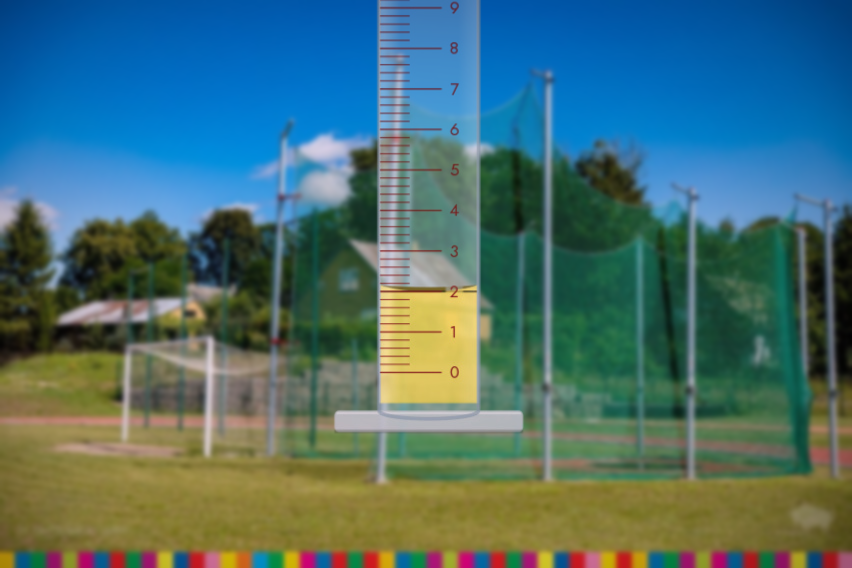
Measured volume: 2 mL
